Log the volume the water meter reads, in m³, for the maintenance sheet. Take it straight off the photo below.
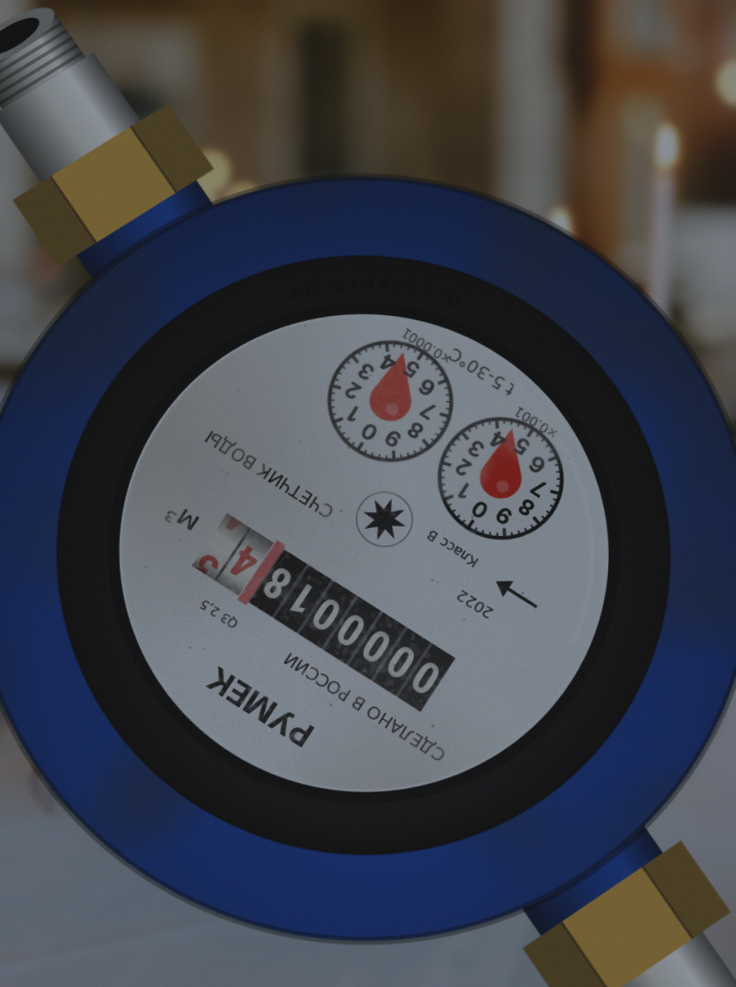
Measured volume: 18.4344 m³
